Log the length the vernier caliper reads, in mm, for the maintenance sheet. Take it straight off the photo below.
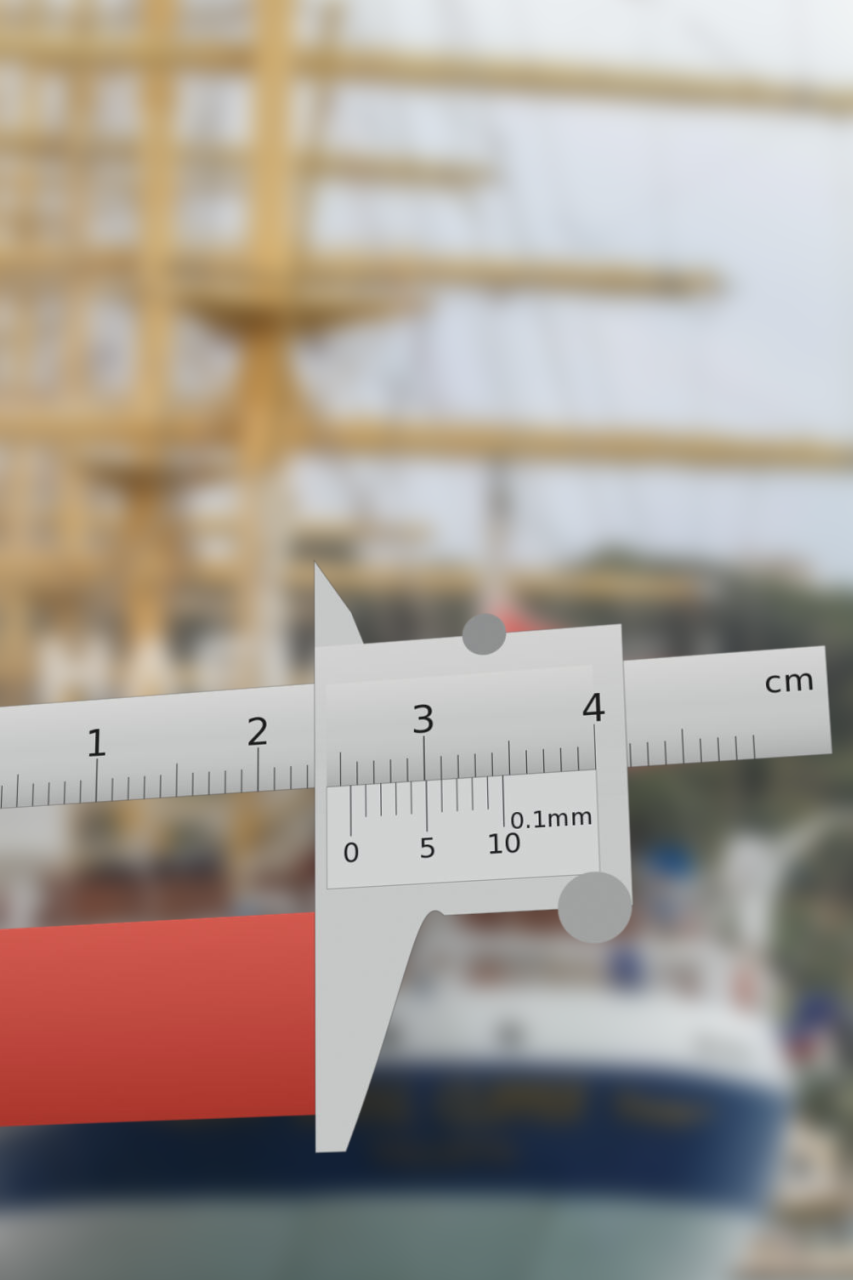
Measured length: 25.6 mm
